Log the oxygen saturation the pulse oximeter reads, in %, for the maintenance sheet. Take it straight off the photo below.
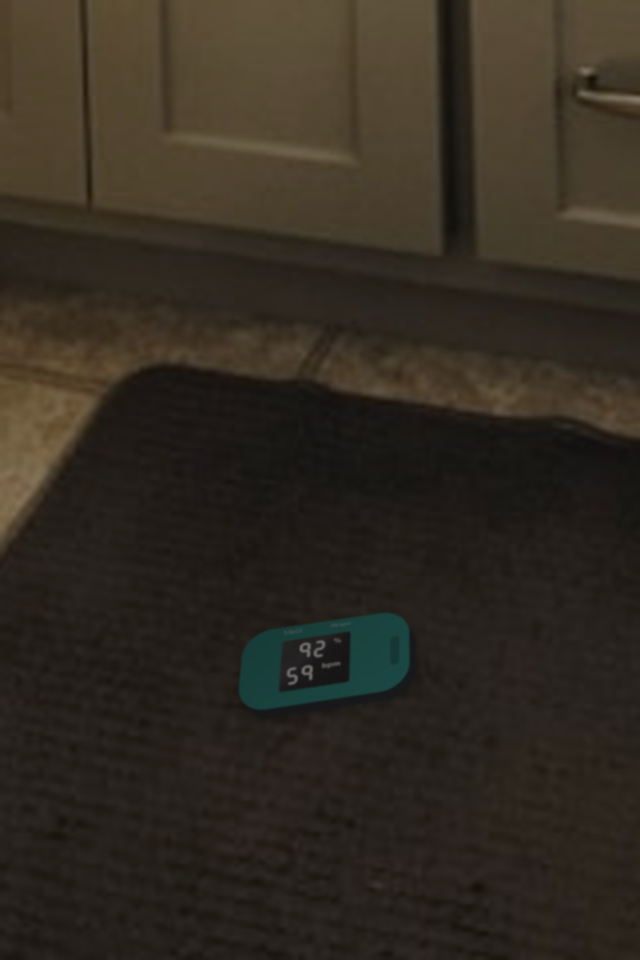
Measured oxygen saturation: 92 %
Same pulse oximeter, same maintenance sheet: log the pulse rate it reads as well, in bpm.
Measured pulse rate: 59 bpm
